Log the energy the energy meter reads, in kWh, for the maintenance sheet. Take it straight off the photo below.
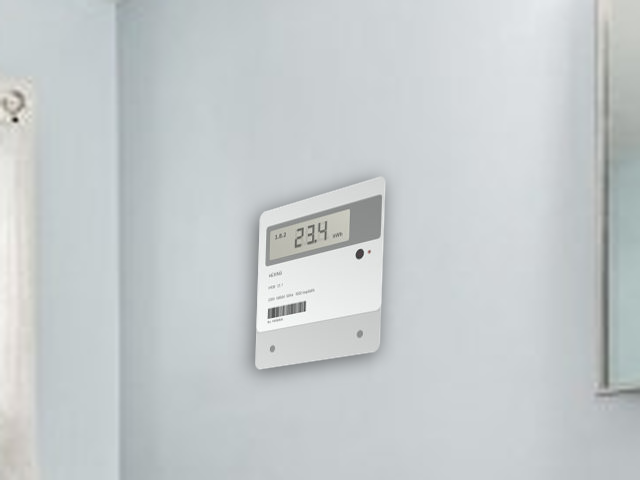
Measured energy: 23.4 kWh
